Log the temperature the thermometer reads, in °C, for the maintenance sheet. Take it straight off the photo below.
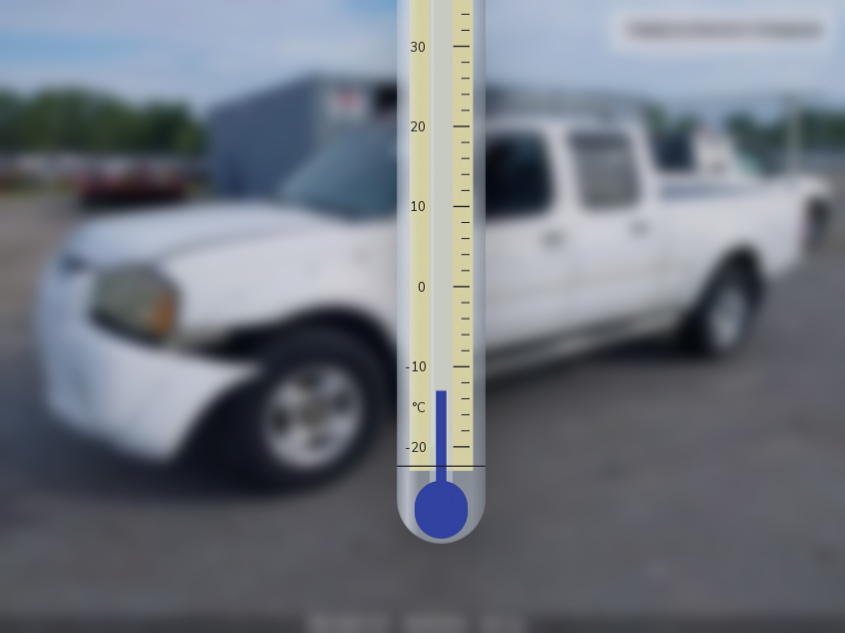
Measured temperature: -13 °C
